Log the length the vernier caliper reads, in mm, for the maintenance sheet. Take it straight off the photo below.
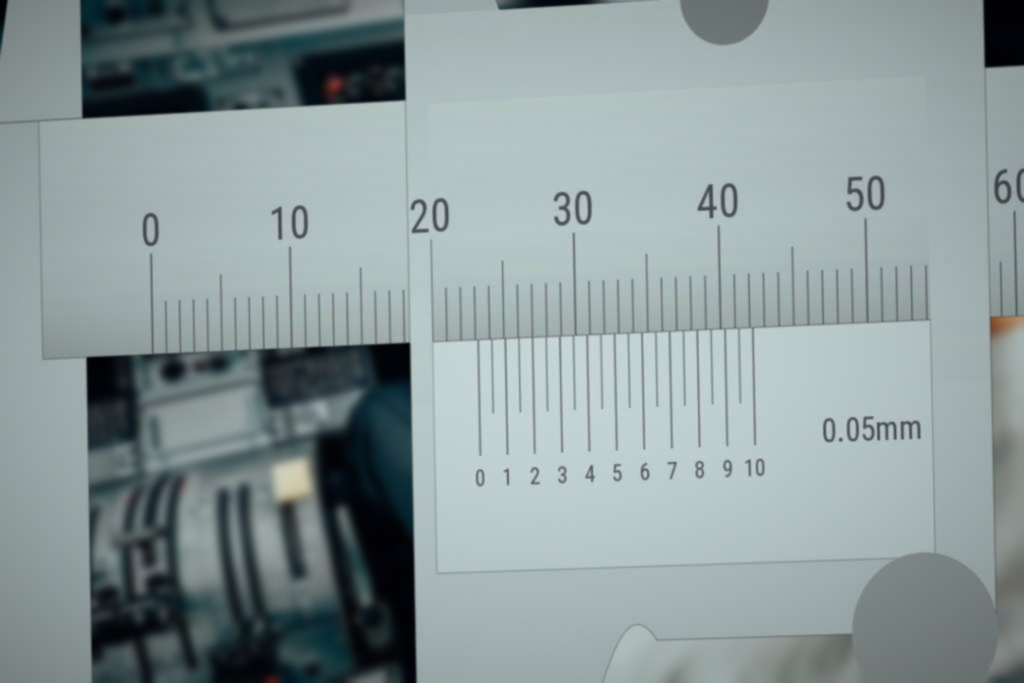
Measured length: 23.2 mm
